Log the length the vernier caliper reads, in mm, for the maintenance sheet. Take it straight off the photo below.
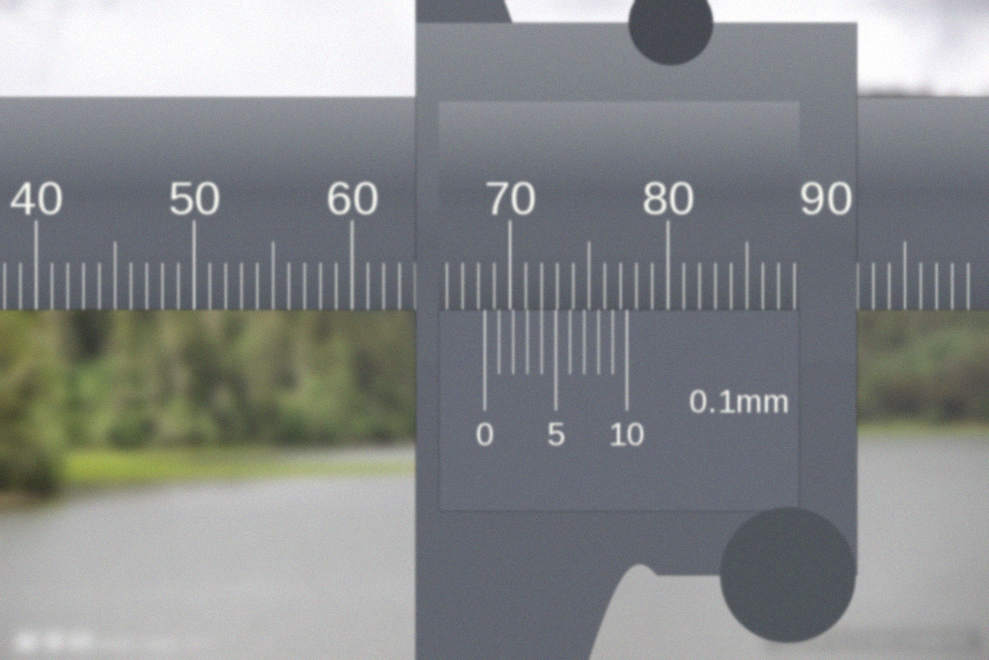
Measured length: 68.4 mm
